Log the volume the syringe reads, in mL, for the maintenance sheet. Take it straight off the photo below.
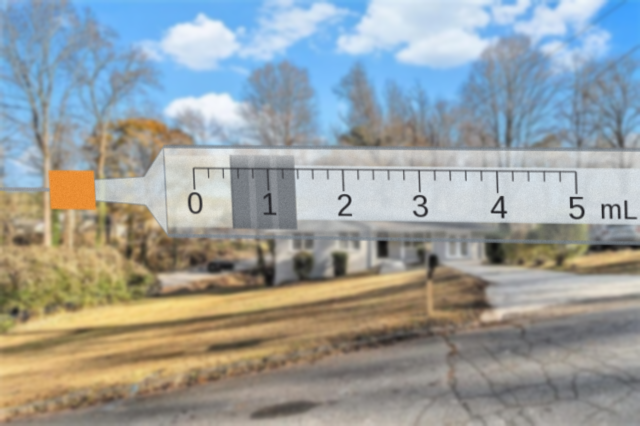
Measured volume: 0.5 mL
